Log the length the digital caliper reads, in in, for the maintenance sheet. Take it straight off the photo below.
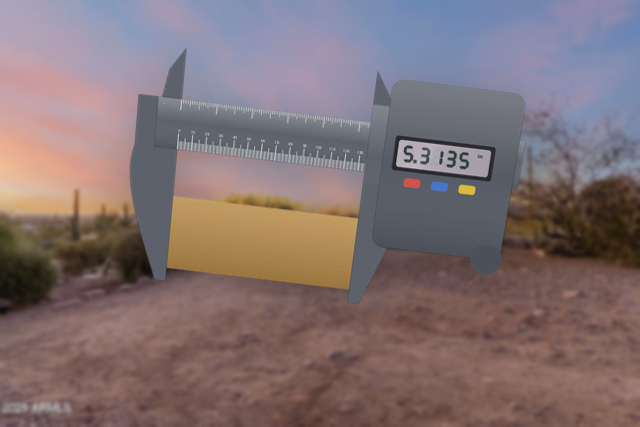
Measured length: 5.3135 in
